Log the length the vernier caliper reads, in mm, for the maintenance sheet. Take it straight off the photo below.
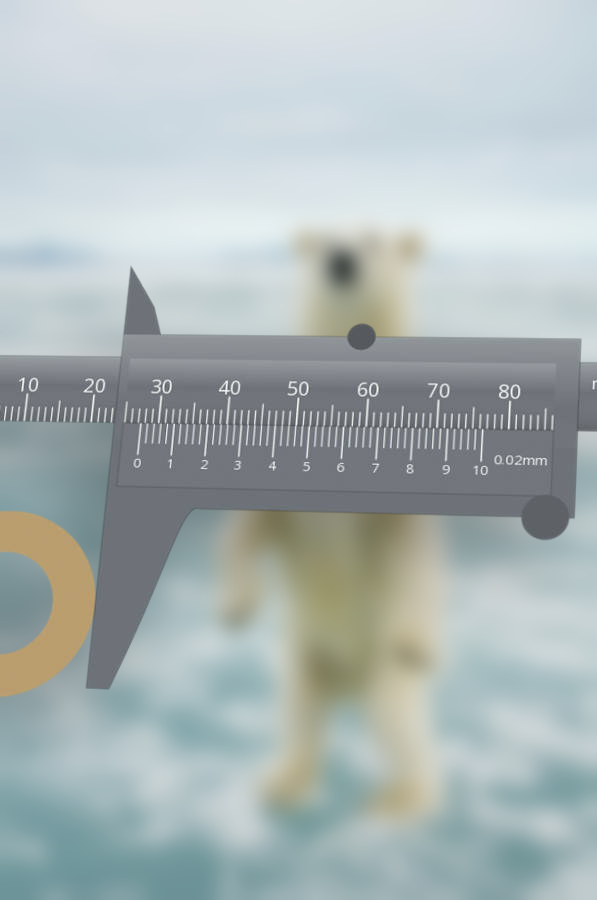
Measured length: 27.4 mm
